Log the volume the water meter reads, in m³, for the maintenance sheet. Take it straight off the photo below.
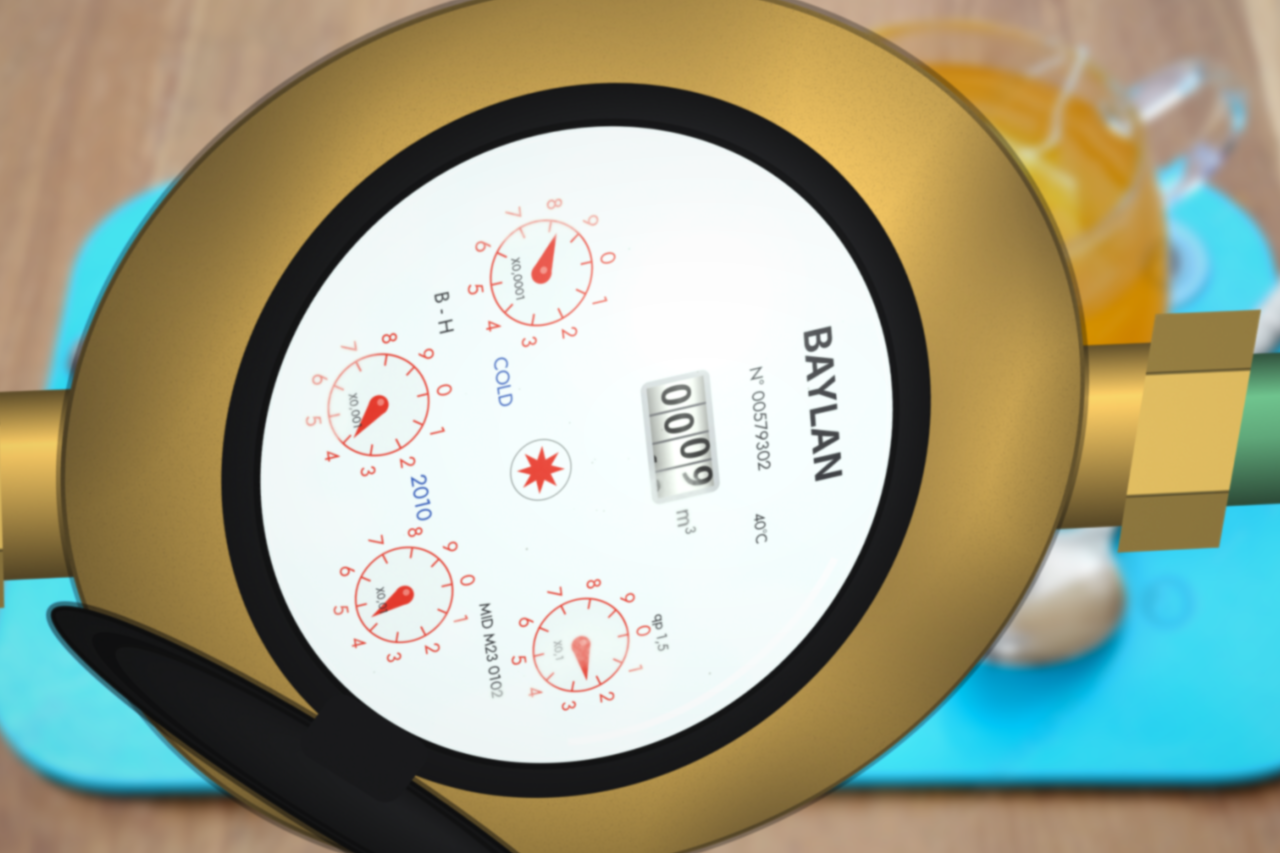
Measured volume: 9.2438 m³
